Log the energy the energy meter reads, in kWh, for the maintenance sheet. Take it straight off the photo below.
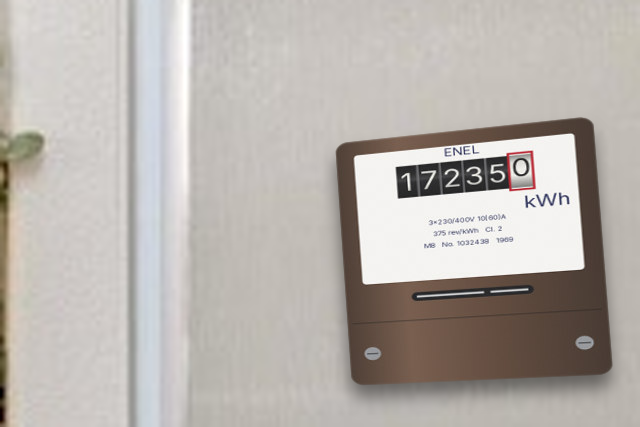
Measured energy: 17235.0 kWh
